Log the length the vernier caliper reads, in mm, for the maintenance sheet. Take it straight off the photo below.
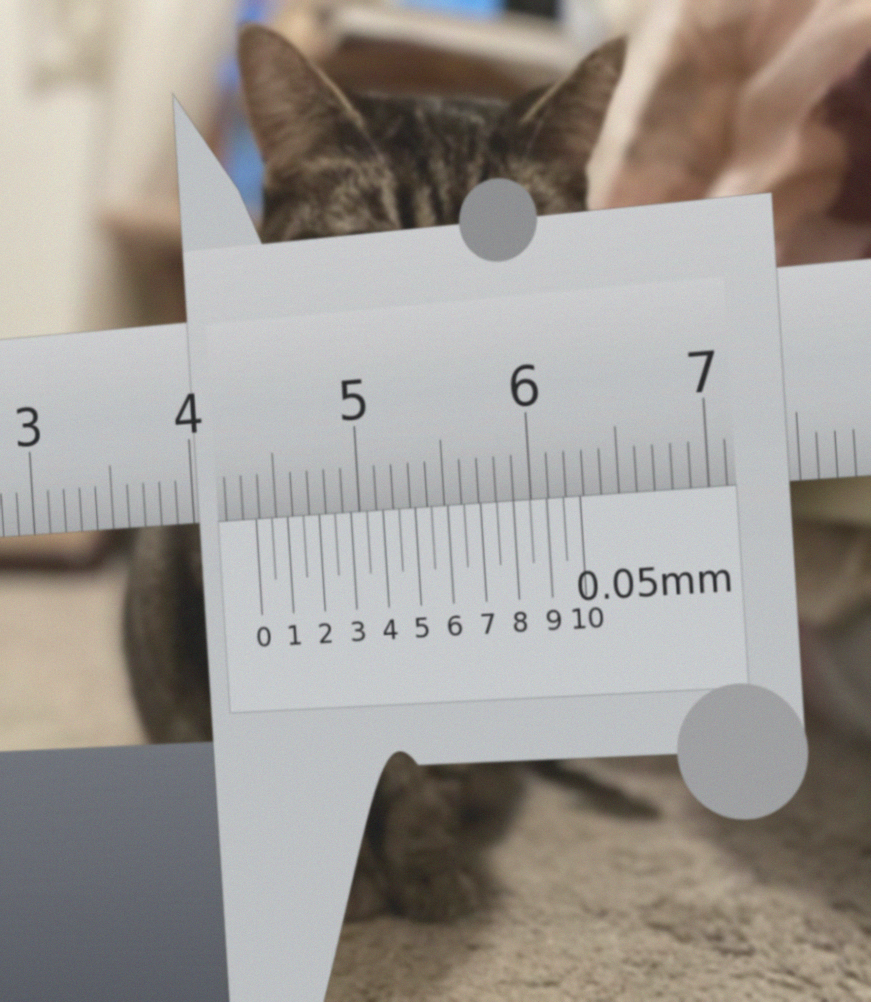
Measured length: 43.8 mm
